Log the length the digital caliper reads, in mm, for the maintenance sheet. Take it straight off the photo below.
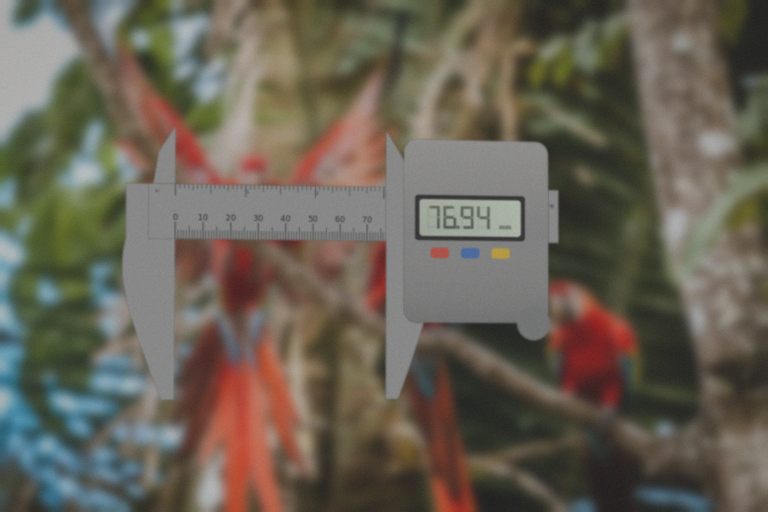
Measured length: 76.94 mm
